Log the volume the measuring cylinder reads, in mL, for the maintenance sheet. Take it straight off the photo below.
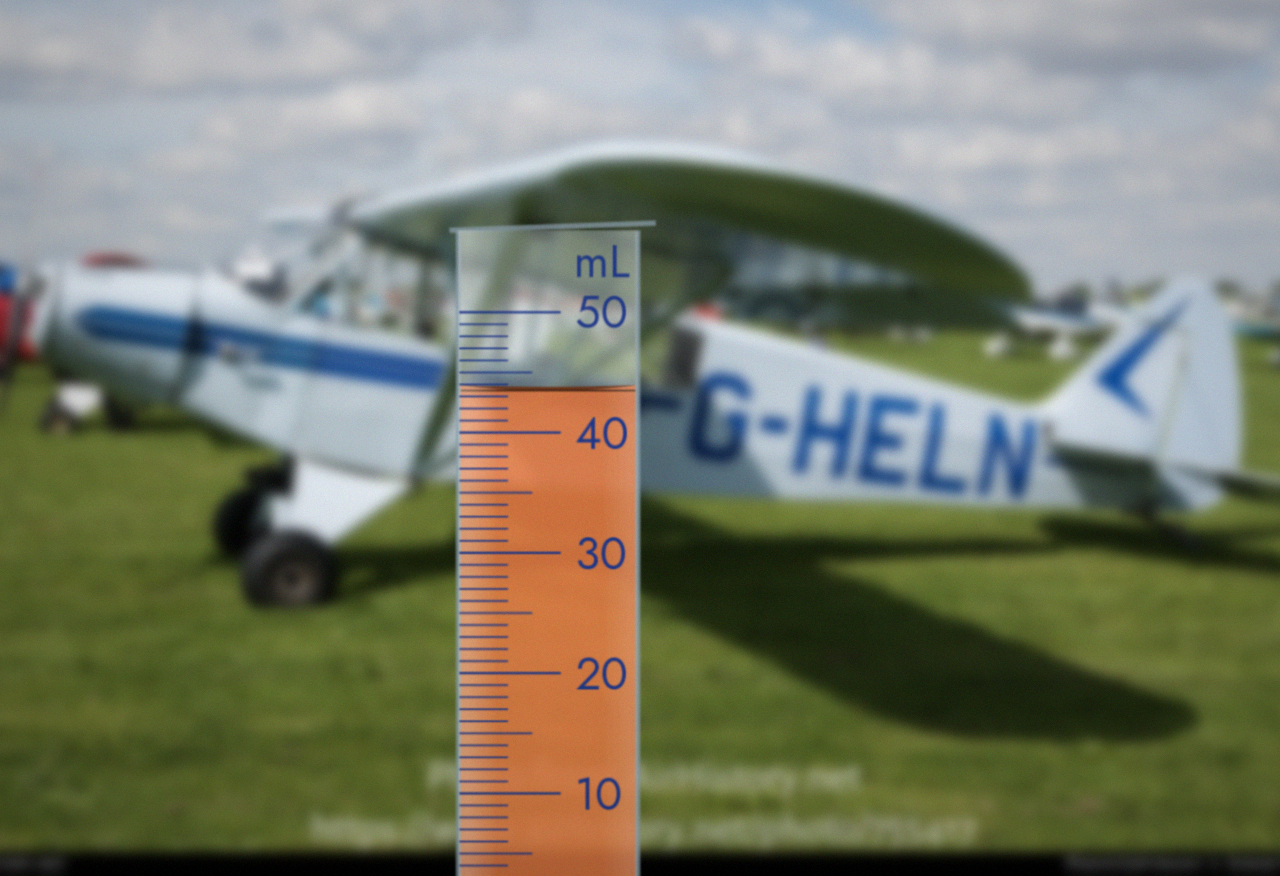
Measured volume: 43.5 mL
